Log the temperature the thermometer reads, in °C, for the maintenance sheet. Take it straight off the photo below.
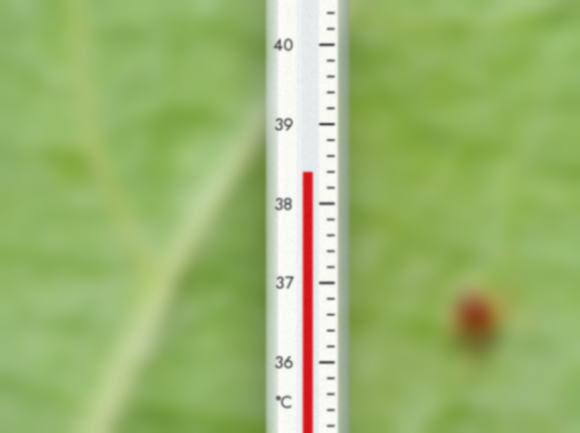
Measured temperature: 38.4 °C
